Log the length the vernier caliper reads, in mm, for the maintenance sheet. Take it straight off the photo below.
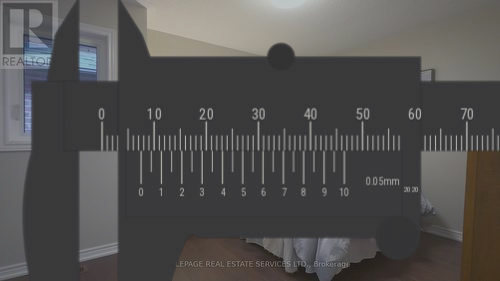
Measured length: 7.5 mm
